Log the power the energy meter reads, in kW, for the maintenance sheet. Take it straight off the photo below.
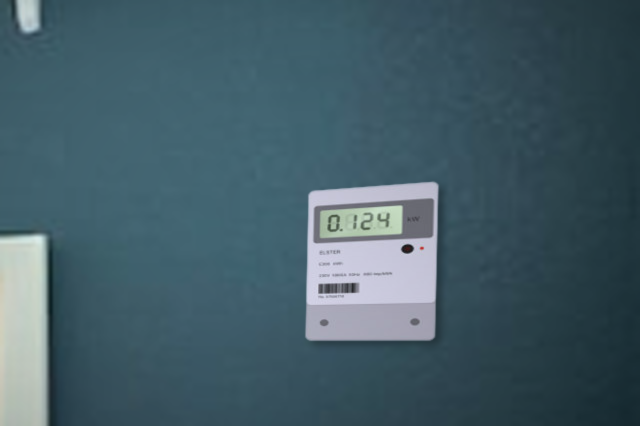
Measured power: 0.124 kW
